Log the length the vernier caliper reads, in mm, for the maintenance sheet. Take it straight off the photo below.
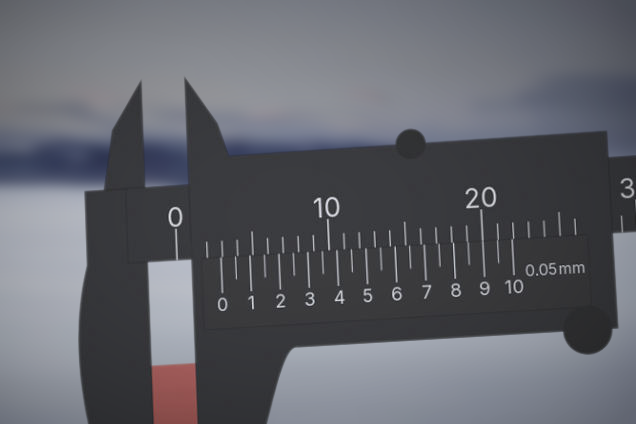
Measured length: 2.9 mm
